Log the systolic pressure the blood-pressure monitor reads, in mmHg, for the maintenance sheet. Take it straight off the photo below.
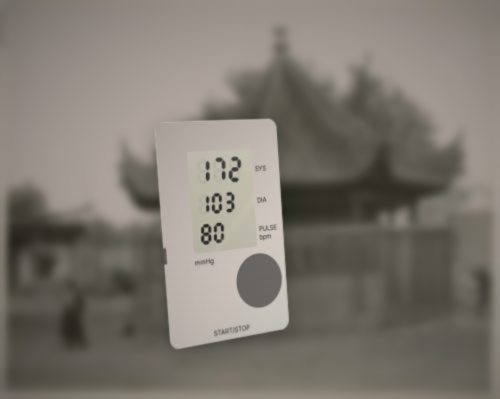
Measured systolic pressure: 172 mmHg
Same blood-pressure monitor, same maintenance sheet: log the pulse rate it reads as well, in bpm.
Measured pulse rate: 80 bpm
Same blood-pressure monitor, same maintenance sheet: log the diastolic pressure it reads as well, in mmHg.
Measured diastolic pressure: 103 mmHg
